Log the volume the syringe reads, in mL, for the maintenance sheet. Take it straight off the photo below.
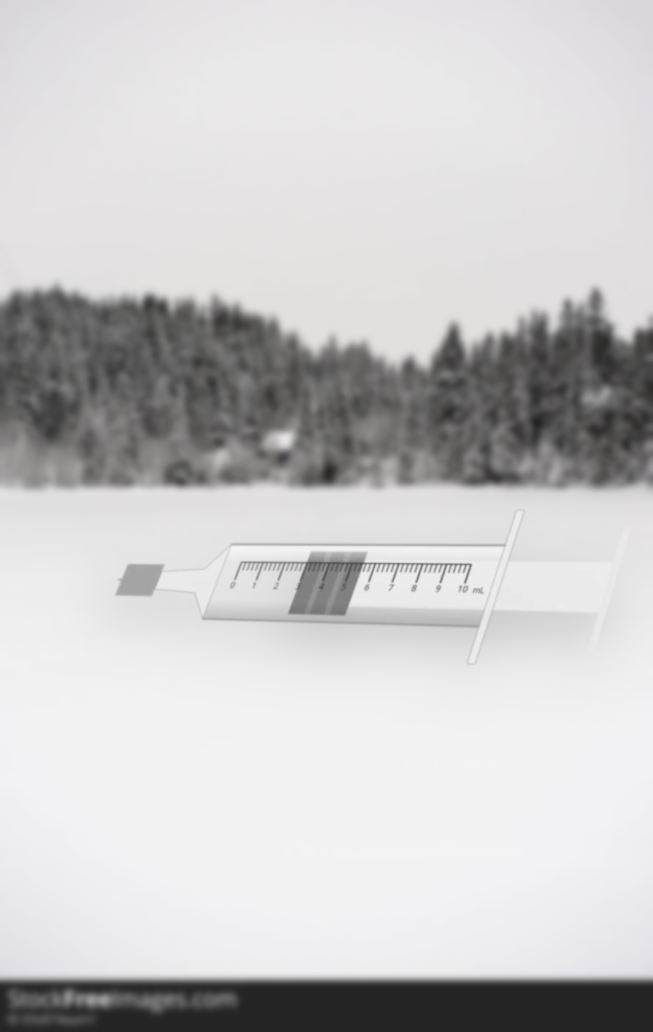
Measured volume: 3 mL
